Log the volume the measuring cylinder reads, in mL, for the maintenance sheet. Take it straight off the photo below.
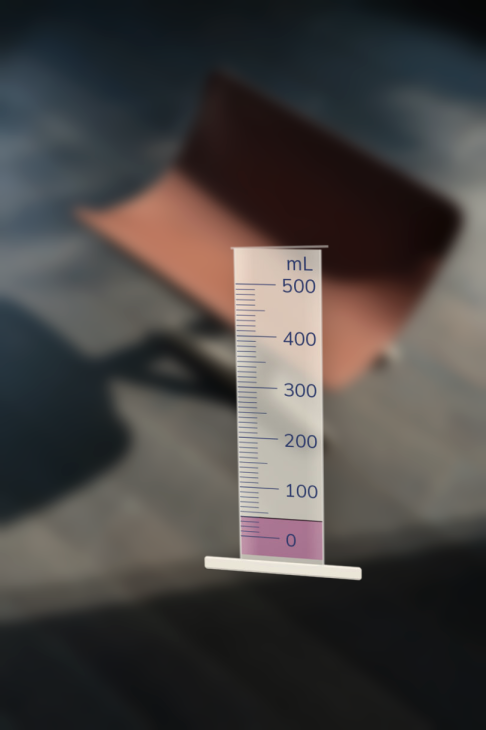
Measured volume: 40 mL
